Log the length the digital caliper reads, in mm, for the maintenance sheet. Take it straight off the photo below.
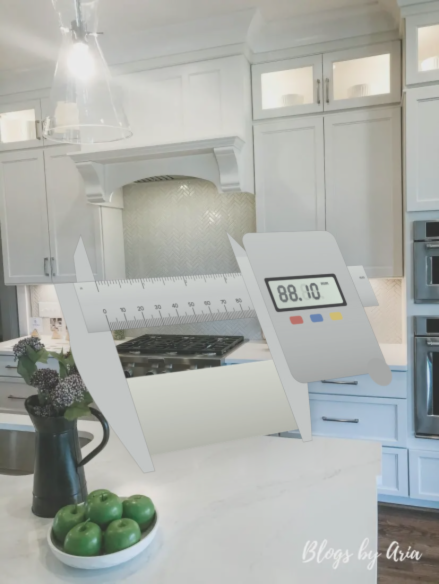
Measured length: 88.10 mm
